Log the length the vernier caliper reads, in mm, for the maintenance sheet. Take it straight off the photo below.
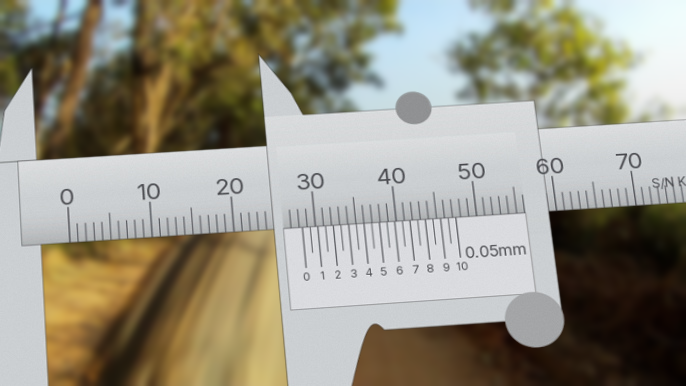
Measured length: 28.4 mm
